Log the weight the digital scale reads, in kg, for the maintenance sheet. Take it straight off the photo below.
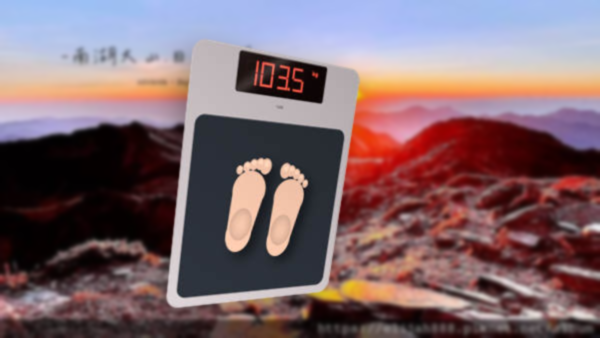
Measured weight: 103.5 kg
